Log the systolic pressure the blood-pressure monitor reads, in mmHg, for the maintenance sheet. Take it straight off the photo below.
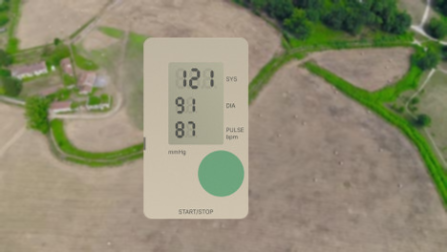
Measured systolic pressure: 121 mmHg
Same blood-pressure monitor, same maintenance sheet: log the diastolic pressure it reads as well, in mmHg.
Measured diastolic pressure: 91 mmHg
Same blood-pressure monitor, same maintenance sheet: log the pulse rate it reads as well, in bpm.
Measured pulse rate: 87 bpm
